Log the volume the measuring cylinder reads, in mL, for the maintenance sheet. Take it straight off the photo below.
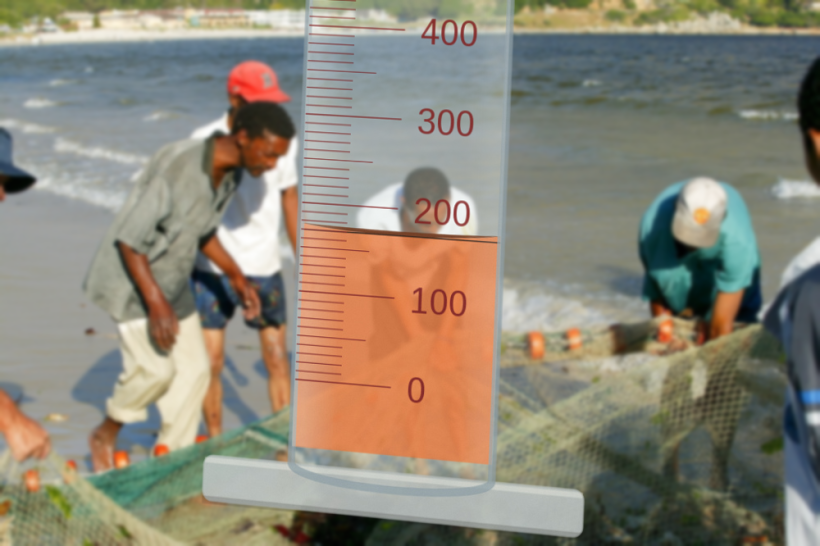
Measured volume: 170 mL
